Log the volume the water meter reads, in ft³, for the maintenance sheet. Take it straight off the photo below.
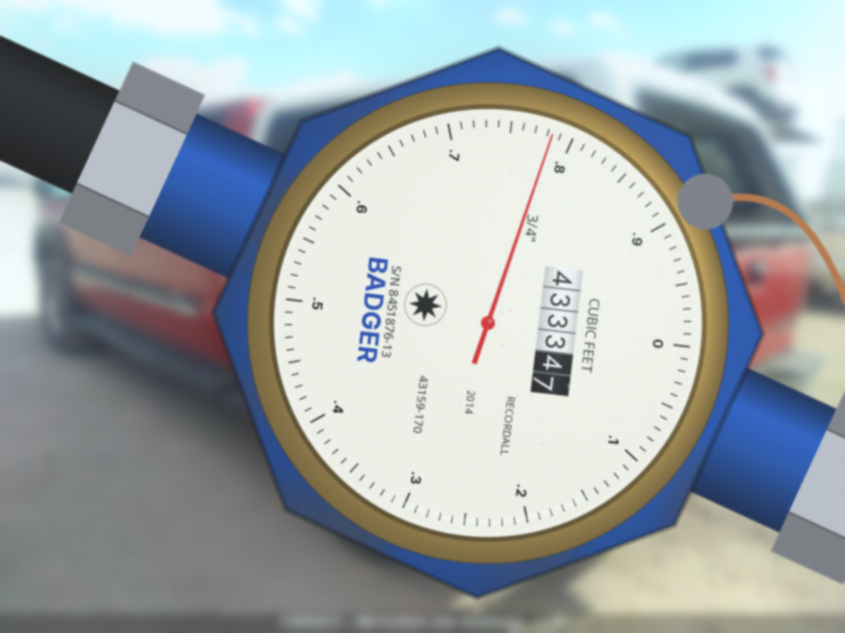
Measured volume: 433346.78 ft³
